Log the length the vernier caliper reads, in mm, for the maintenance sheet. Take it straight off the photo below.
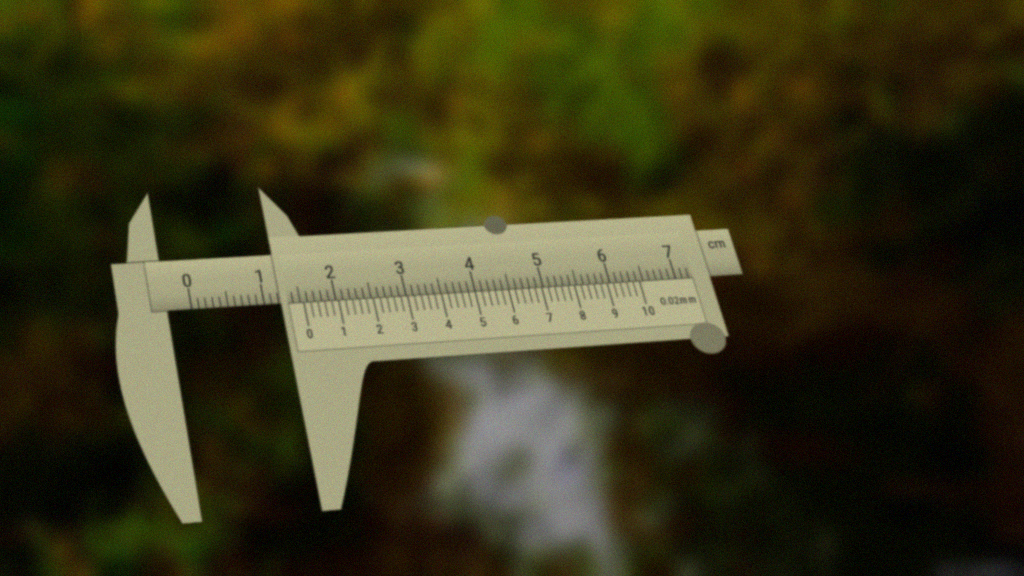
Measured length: 15.5 mm
